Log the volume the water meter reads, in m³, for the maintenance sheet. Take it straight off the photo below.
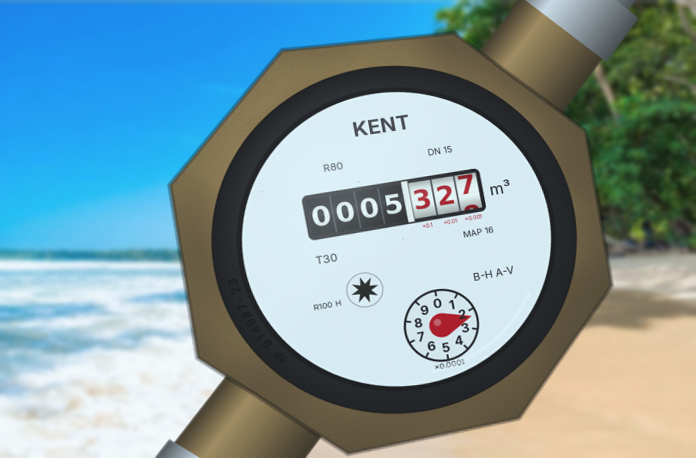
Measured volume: 5.3272 m³
